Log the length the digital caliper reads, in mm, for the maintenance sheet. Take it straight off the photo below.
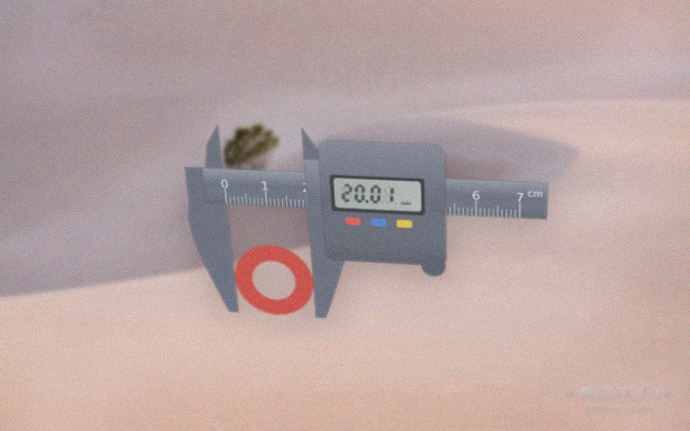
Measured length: 20.01 mm
